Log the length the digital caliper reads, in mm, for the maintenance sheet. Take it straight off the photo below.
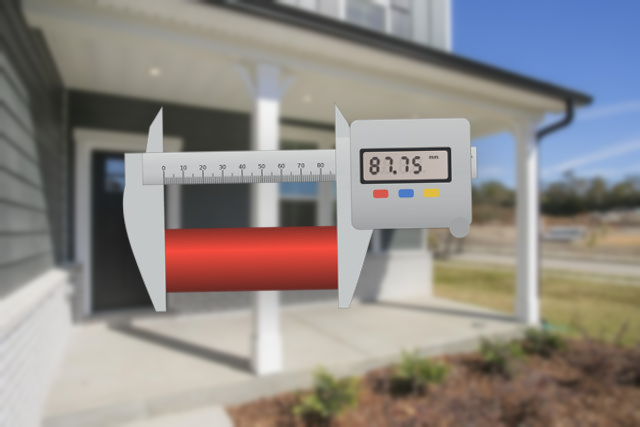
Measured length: 87.75 mm
